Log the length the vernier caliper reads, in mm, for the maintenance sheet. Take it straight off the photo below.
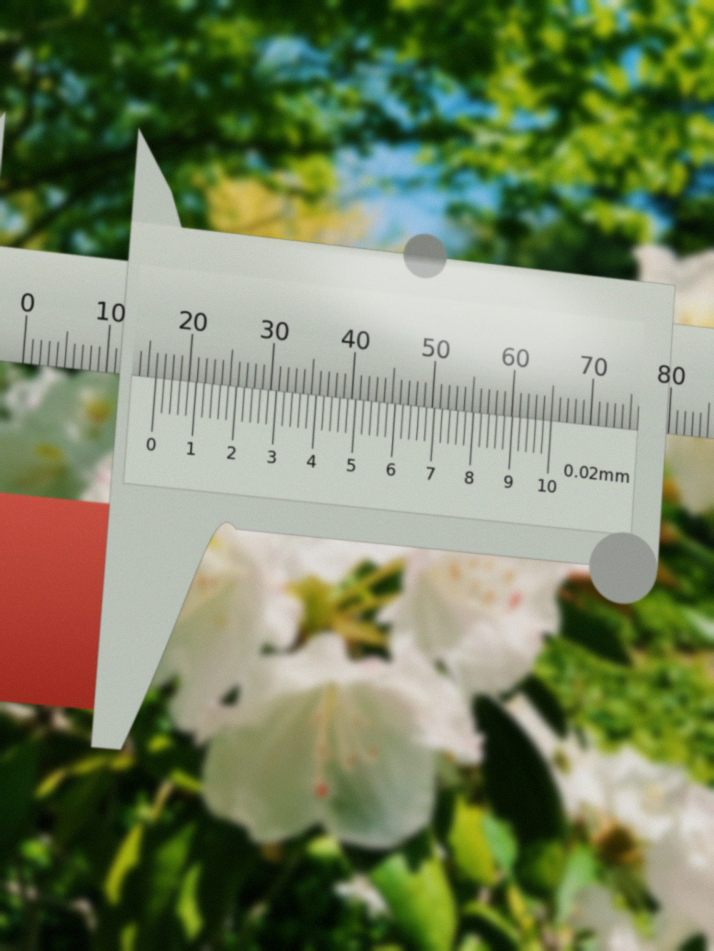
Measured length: 16.0 mm
